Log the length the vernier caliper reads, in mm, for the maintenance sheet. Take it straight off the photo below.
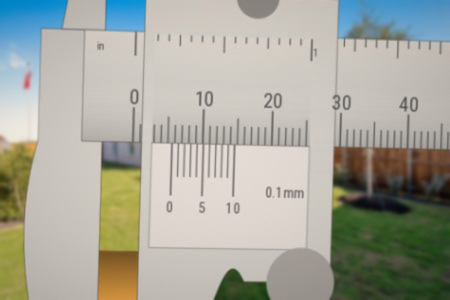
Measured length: 5.6 mm
